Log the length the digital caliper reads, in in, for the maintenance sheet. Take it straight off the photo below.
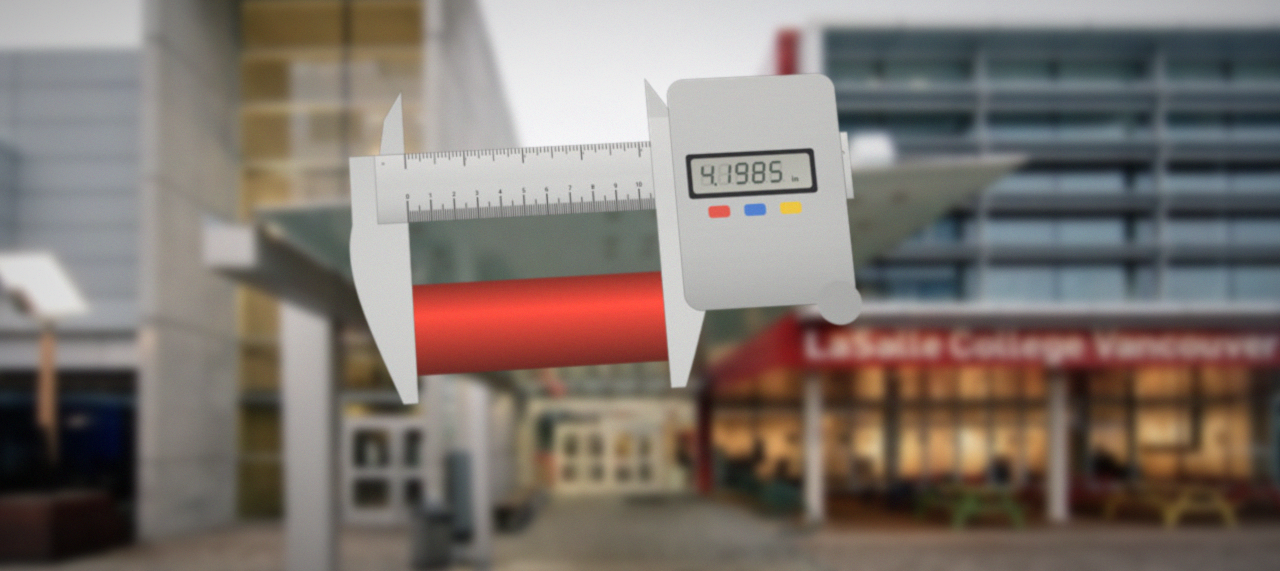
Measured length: 4.1985 in
